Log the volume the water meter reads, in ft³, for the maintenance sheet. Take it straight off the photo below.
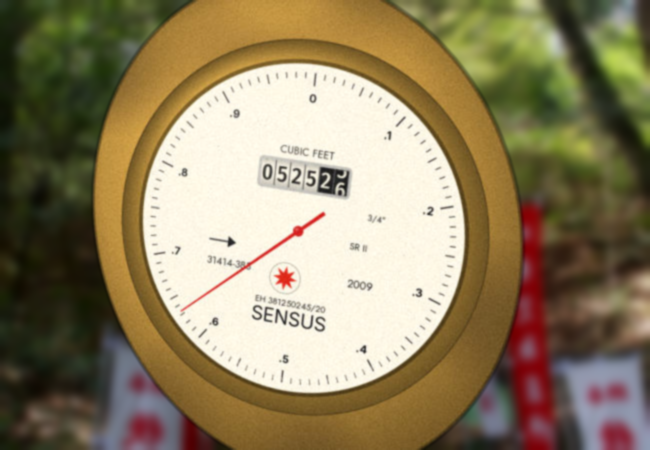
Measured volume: 52525.63 ft³
